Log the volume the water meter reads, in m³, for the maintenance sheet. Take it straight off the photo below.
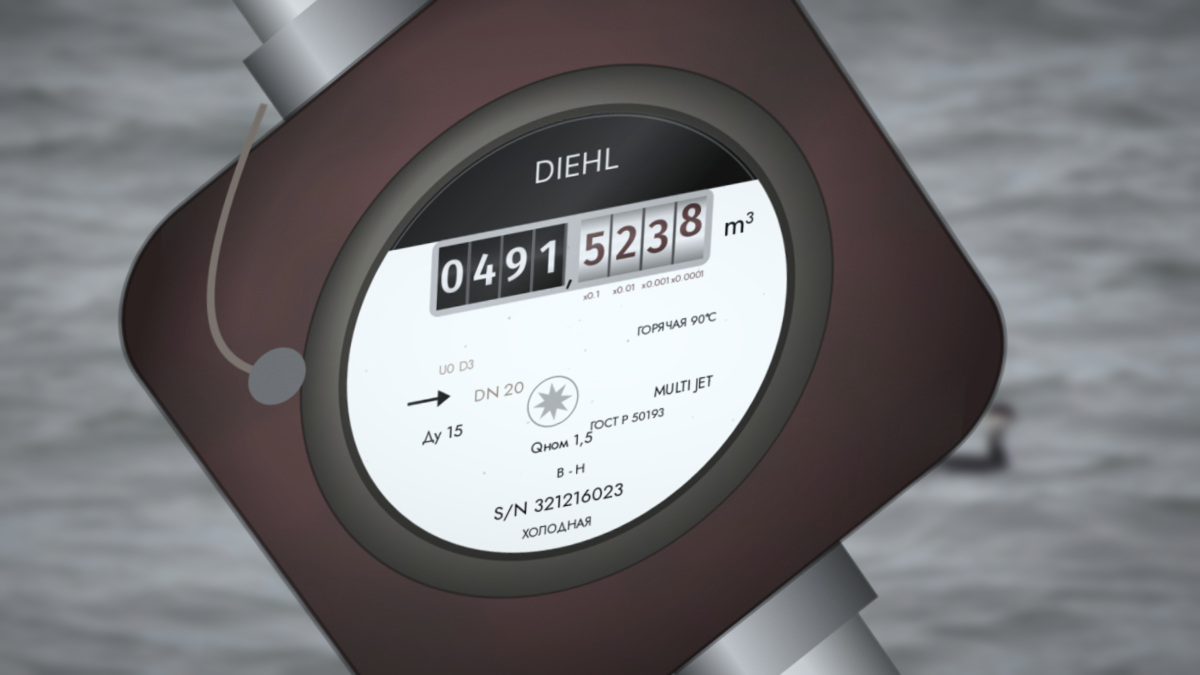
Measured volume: 491.5238 m³
